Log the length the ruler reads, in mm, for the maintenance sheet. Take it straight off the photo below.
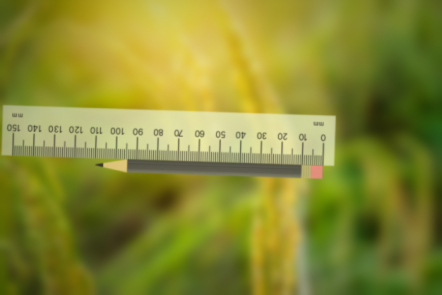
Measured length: 110 mm
